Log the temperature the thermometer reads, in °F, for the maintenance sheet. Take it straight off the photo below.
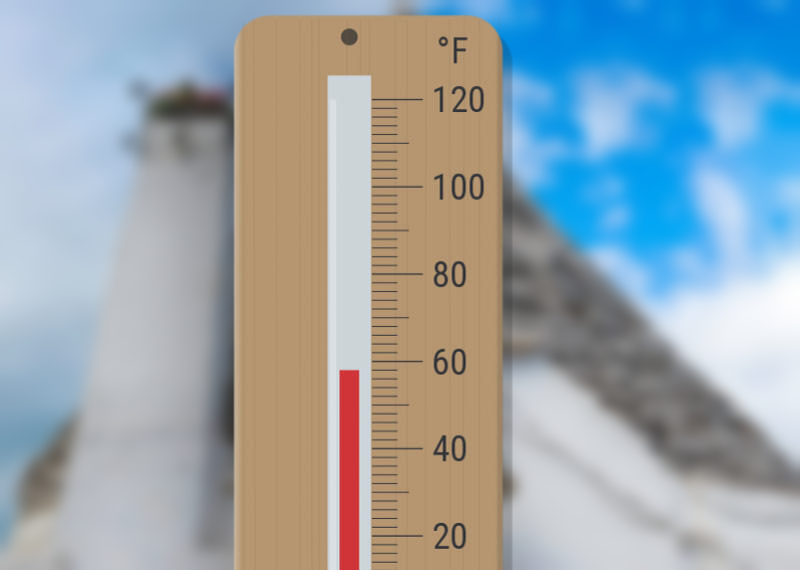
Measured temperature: 58 °F
